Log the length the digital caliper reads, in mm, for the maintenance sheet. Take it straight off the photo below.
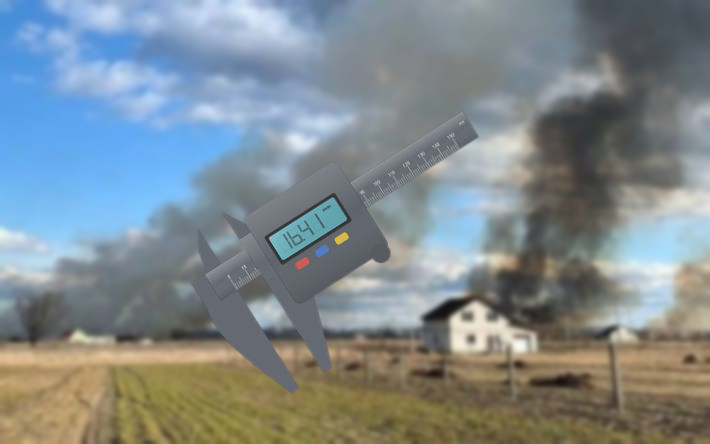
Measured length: 16.41 mm
